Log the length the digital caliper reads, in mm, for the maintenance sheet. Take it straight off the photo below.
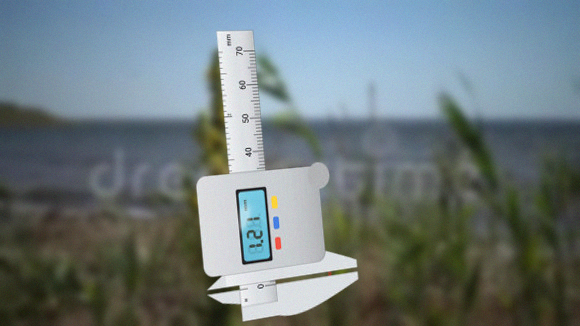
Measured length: 1.21 mm
